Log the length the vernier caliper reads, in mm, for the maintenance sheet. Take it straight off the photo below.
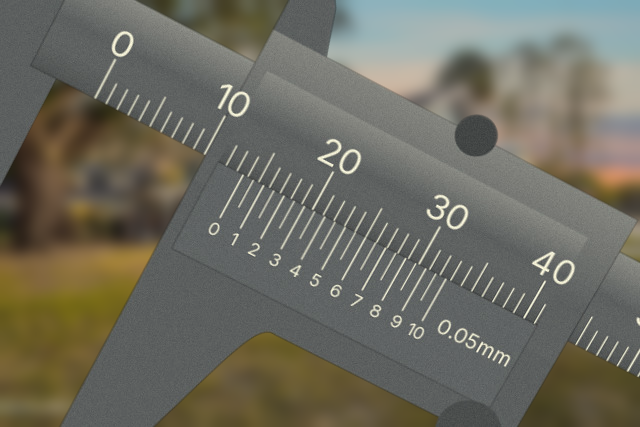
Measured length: 13.6 mm
